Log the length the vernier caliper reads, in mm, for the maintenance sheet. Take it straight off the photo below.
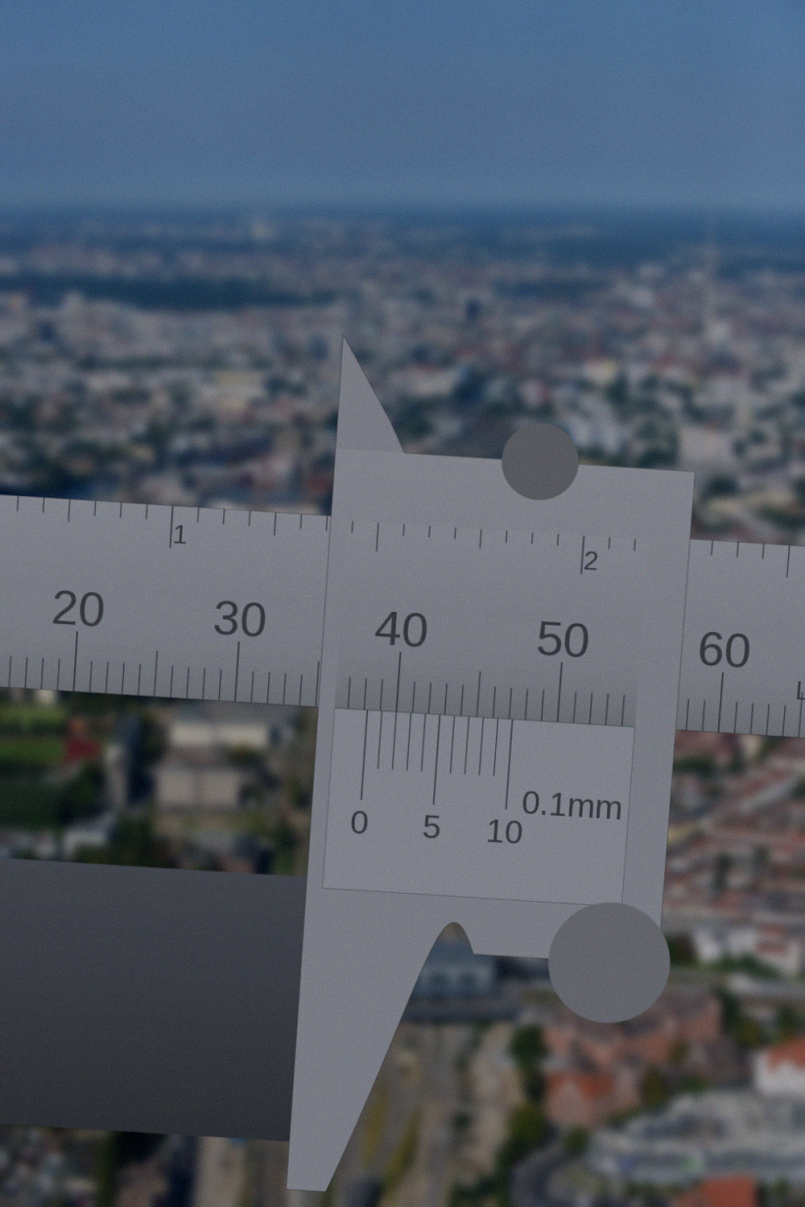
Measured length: 38.2 mm
